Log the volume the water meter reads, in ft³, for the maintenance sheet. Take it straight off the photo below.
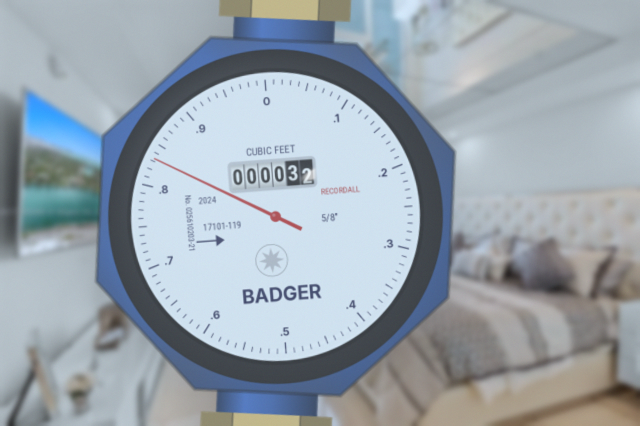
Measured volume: 31.83 ft³
